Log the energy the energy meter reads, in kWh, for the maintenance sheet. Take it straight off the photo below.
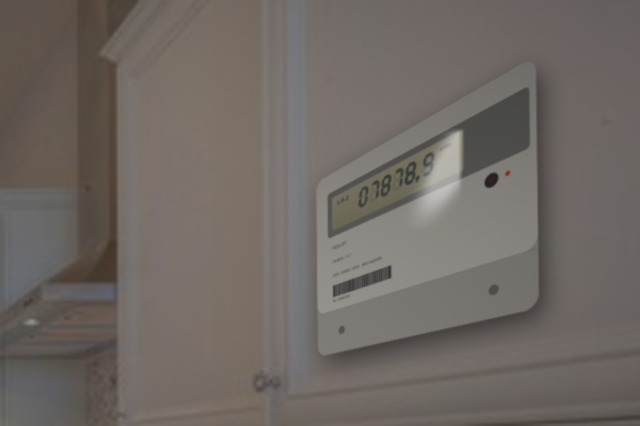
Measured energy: 7878.9 kWh
